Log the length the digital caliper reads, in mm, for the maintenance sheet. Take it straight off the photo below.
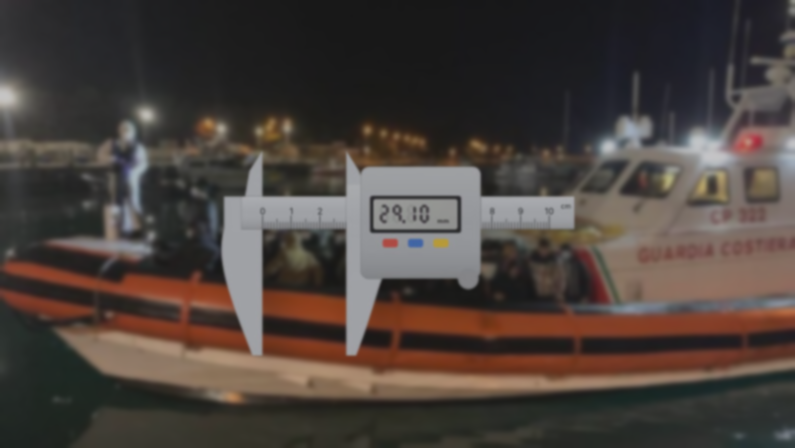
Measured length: 29.10 mm
